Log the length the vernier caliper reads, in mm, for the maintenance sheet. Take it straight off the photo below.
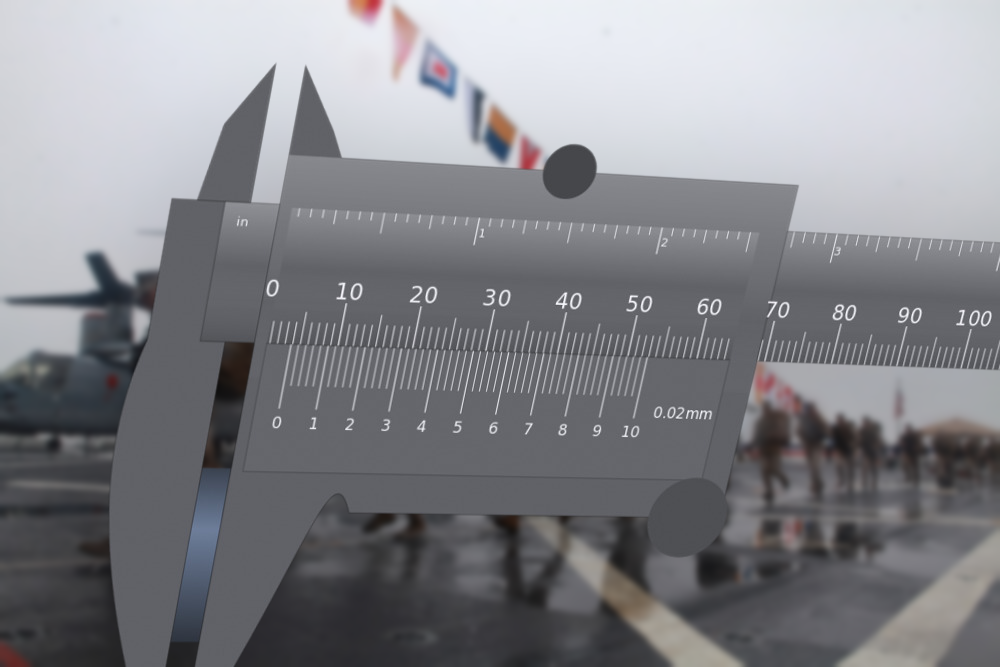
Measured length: 3.8 mm
